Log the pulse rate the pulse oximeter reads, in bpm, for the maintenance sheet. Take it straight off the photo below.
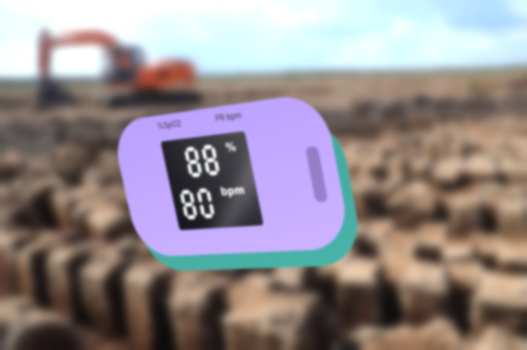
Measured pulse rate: 80 bpm
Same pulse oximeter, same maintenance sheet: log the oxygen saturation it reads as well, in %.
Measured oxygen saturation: 88 %
